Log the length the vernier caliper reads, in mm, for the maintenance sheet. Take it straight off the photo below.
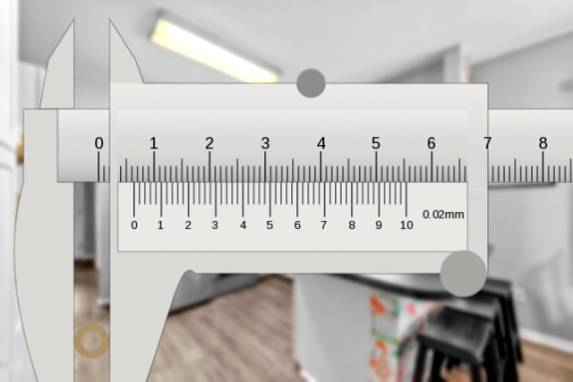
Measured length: 6.4 mm
